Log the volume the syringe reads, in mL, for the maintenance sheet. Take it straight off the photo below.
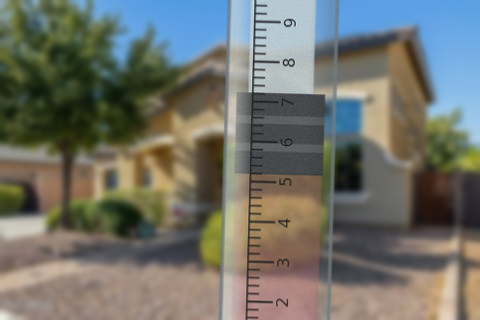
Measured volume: 5.2 mL
